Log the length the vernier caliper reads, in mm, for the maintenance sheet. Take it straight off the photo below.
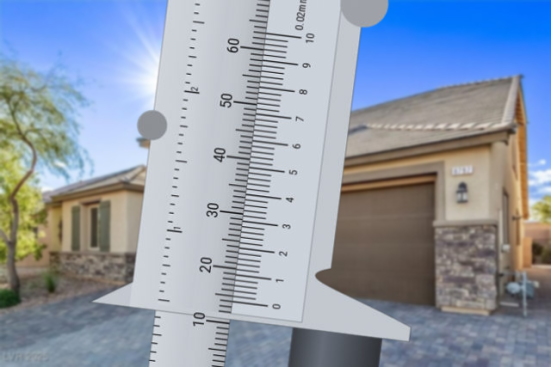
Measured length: 14.0 mm
